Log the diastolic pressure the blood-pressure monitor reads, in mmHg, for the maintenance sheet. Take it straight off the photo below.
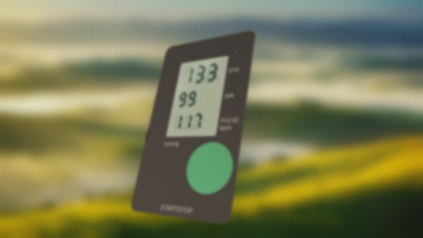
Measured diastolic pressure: 99 mmHg
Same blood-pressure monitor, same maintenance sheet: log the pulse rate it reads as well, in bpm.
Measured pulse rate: 117 bpm
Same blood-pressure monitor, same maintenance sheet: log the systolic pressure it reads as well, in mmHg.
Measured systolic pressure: 133 mmHg
